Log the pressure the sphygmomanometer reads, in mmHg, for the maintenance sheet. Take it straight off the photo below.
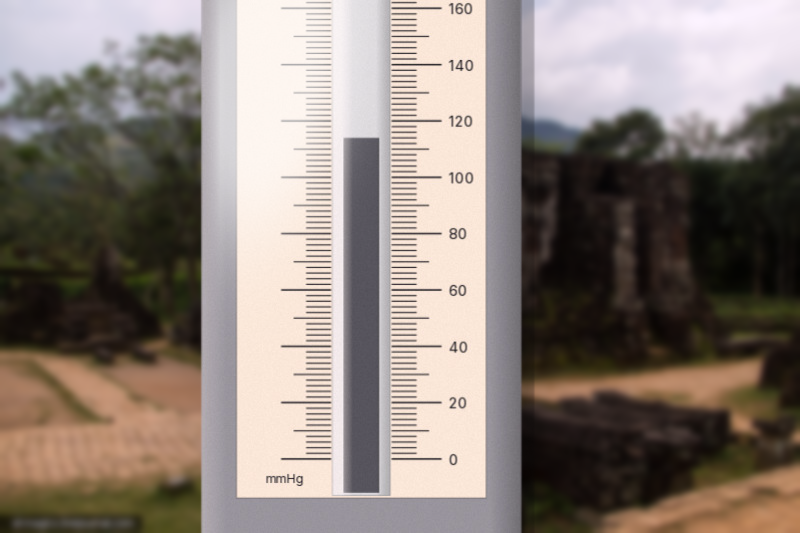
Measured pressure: 114 mmHg
